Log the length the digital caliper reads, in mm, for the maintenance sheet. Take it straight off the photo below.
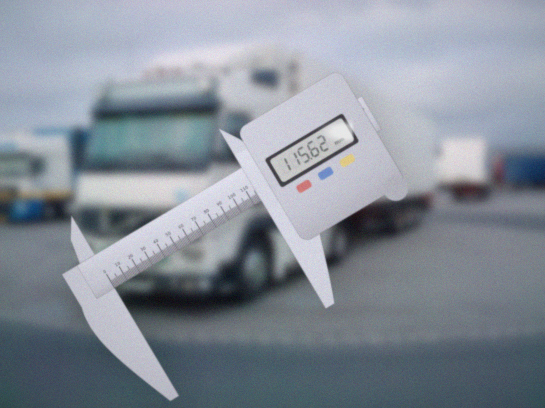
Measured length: 115.62 mm
